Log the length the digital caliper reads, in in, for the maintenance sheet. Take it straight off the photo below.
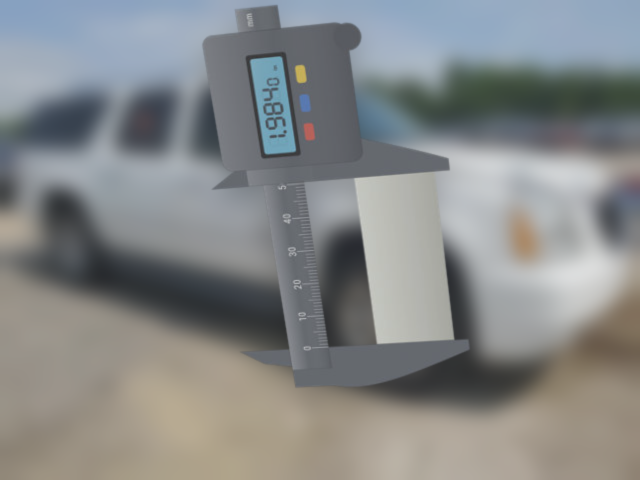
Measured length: 1.9840 in
